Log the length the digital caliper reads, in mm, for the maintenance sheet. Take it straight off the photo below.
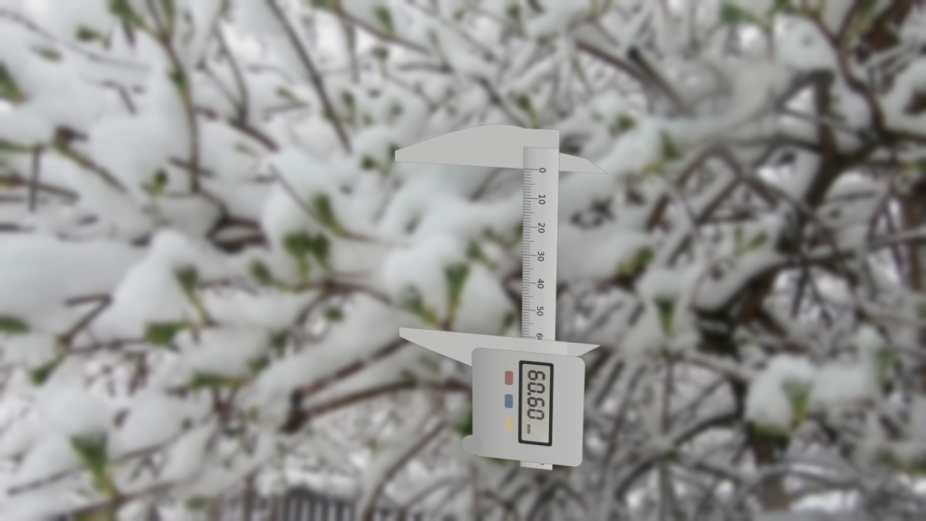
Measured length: 60.60 mm
